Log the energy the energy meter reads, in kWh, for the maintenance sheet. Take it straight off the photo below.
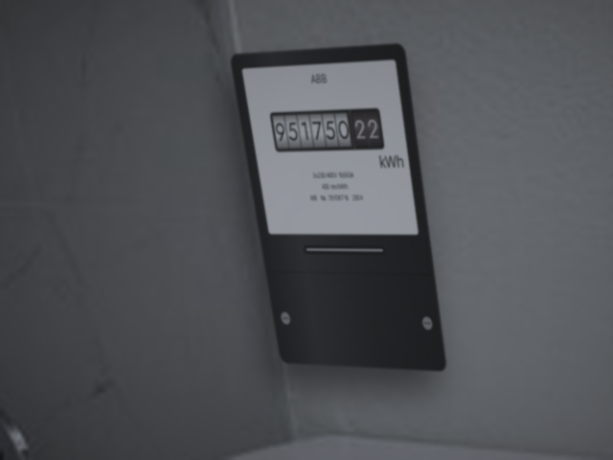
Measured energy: 951750.22 kWh
